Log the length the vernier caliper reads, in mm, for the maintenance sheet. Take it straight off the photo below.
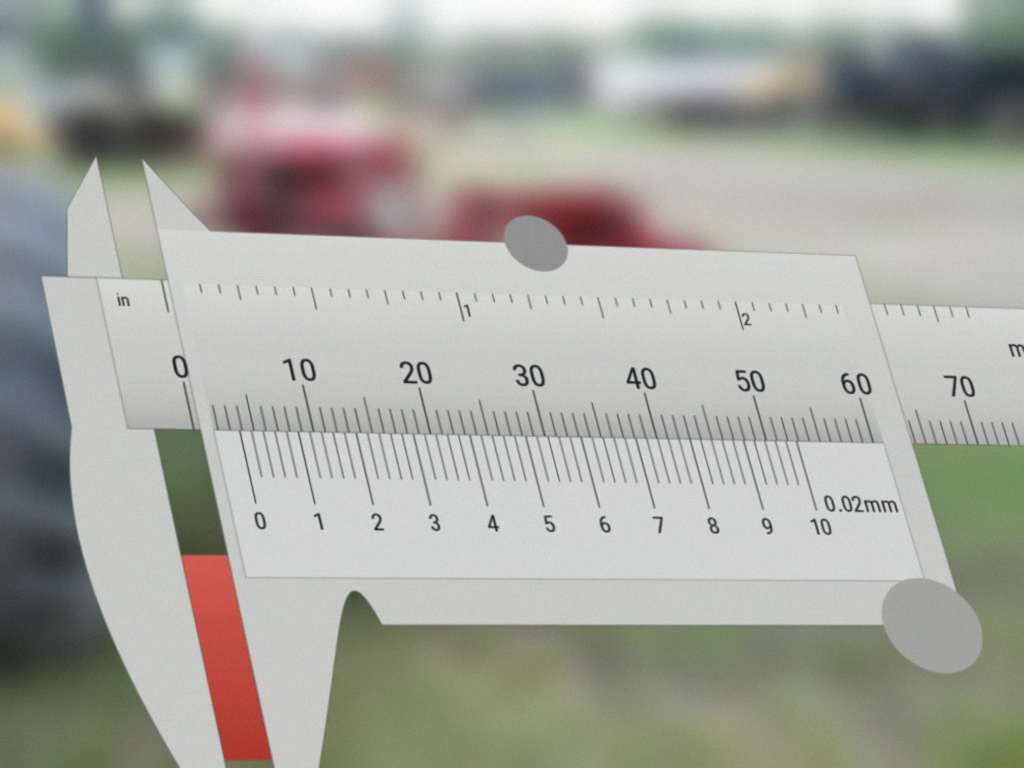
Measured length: 3.8 mm
